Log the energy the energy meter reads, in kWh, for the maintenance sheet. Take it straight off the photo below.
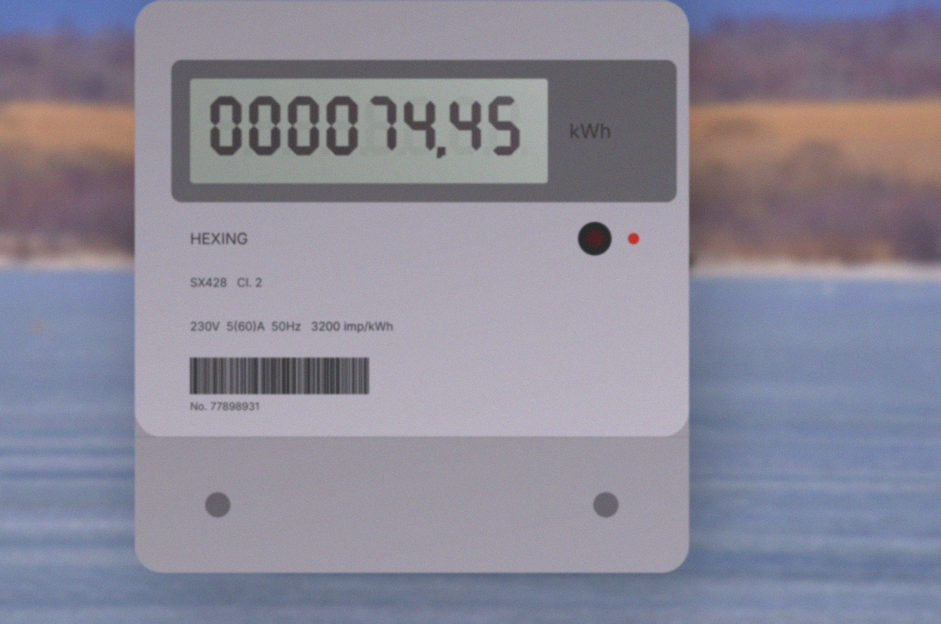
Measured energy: 74.45 kWh
